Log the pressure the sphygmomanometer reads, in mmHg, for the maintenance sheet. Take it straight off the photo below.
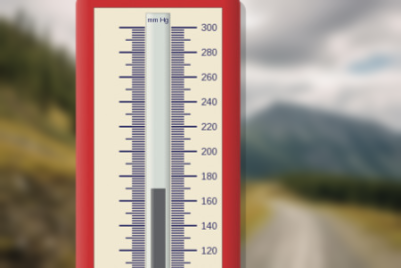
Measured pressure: 170 mmHg
